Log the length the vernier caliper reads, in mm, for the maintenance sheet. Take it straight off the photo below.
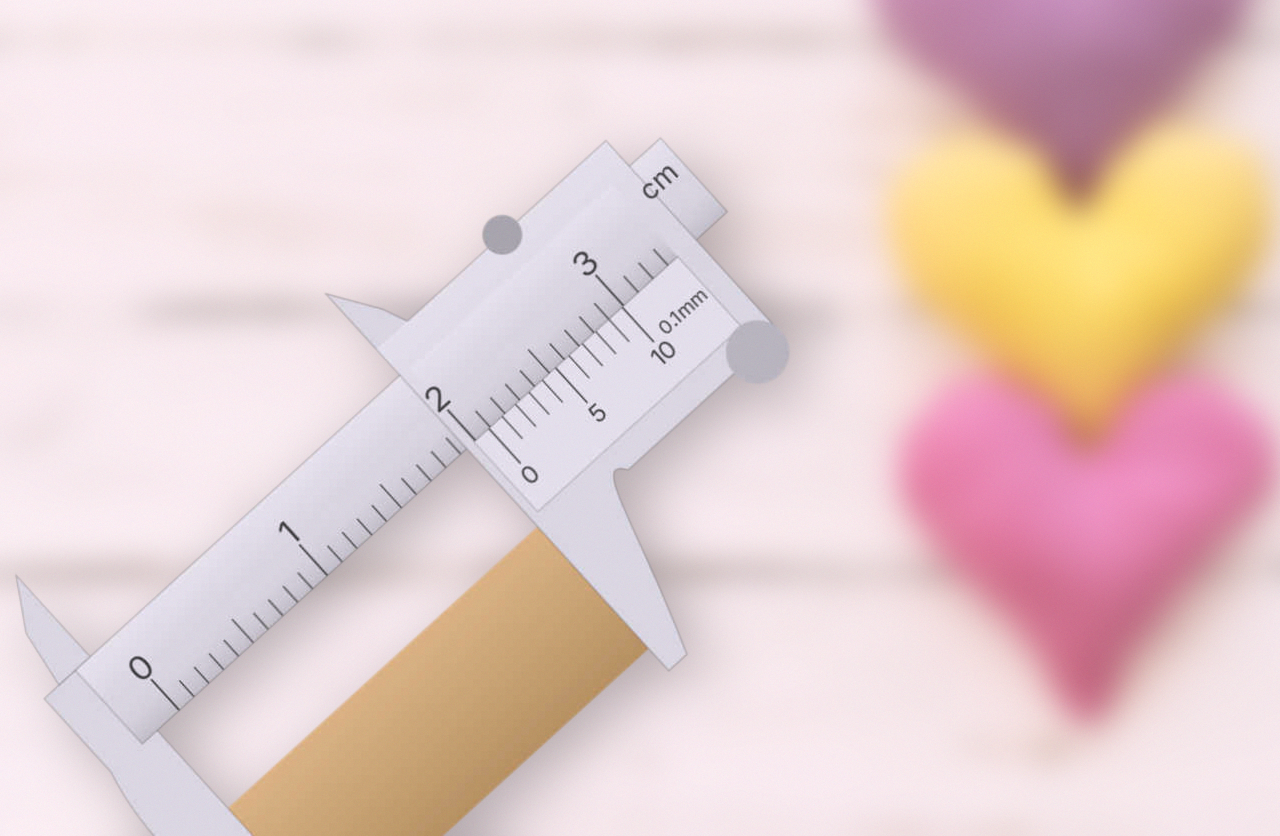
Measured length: 20.9 mm
